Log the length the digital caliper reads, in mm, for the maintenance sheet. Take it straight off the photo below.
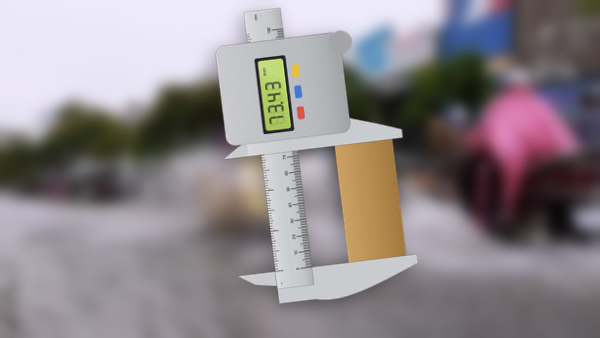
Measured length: 73.43 mm
